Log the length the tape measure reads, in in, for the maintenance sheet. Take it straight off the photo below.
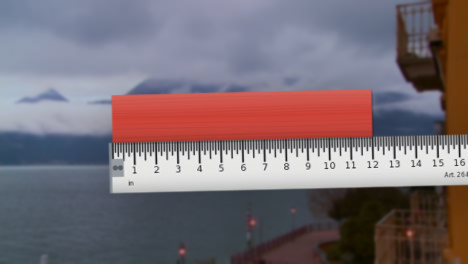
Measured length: 12 in
